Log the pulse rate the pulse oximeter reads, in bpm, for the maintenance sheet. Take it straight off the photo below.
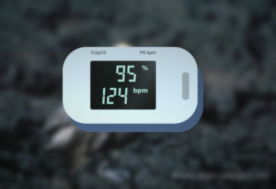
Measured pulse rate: 124 bpm
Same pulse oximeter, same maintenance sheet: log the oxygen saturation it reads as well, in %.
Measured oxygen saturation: 95 %
